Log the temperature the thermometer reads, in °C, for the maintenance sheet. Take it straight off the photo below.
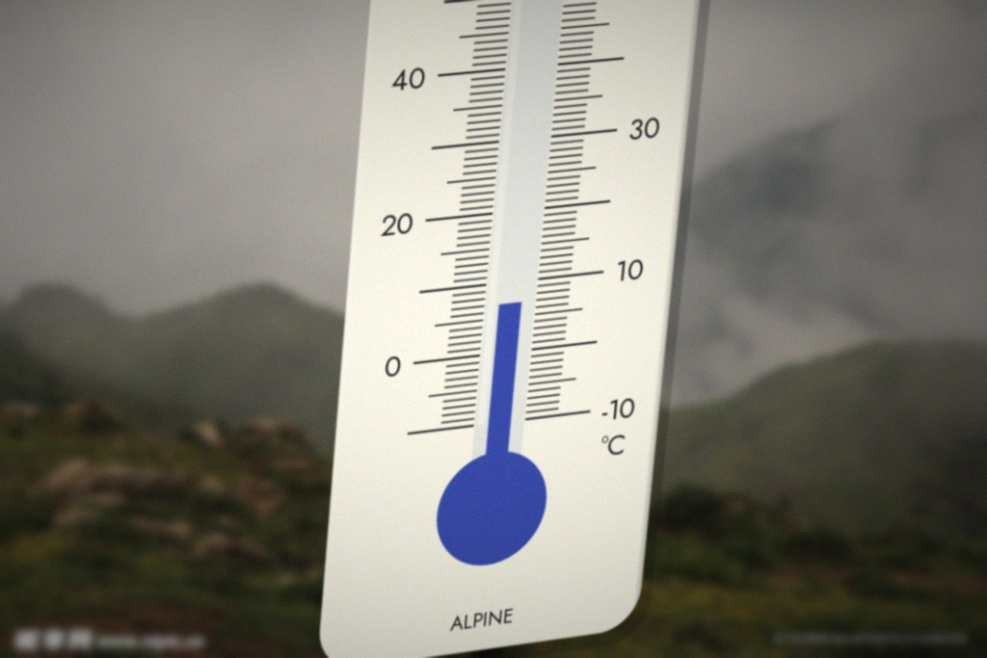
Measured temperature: 7 °C
